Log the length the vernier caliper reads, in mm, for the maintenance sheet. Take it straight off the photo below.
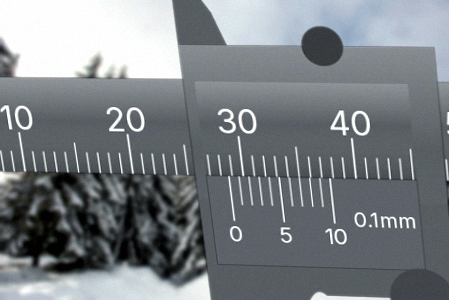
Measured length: 28.7 mm
